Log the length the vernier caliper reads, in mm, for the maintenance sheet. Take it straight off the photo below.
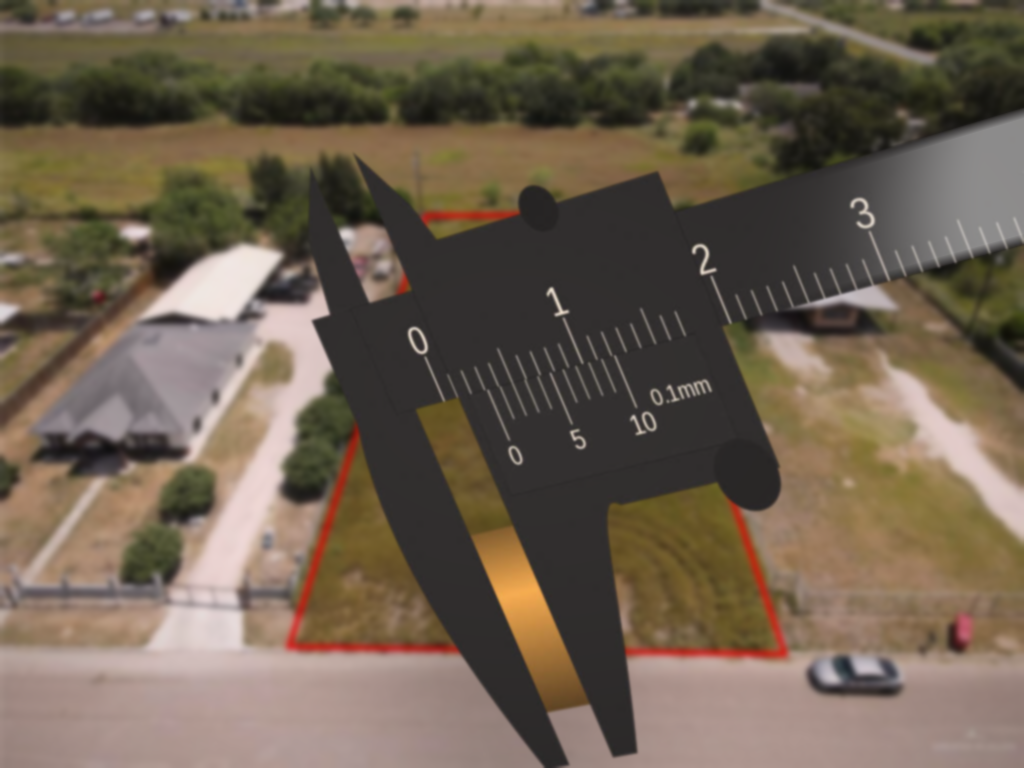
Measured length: 3.2 mm
